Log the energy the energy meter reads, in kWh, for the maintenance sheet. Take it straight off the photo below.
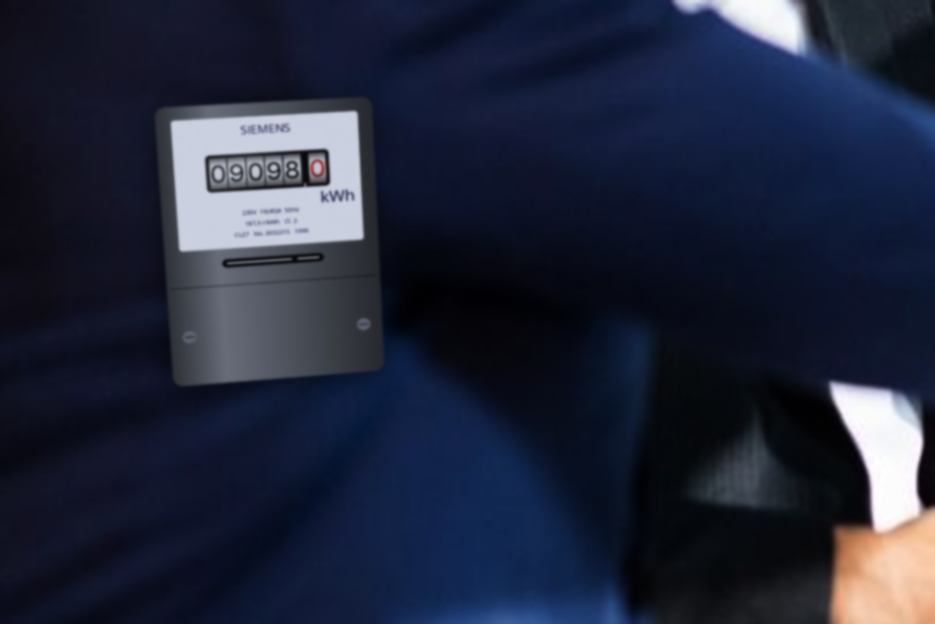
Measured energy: 9098.0 kWh
